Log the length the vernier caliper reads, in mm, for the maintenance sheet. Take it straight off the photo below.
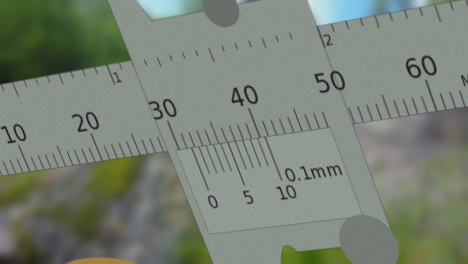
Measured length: 31.6 mm
